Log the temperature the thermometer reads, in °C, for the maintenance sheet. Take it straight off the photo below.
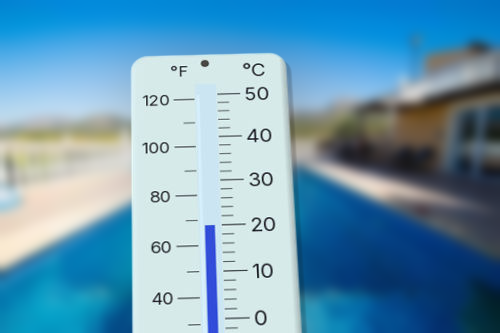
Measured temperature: 20 °C
